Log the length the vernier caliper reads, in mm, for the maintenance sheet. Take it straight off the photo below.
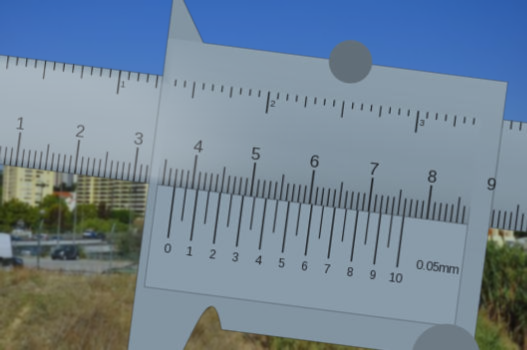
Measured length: 37.0 mm
